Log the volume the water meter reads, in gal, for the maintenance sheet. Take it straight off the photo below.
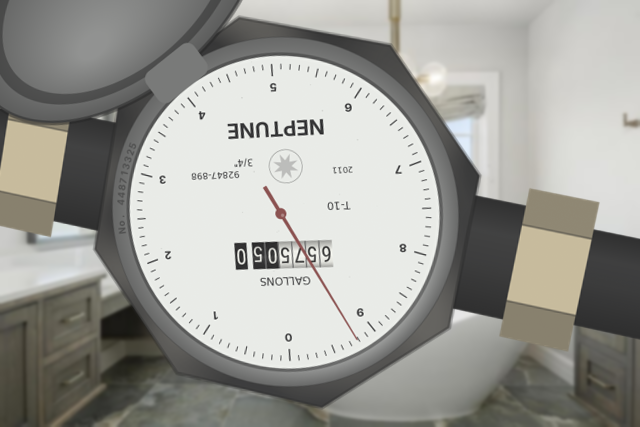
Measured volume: 6575049.2 gal
